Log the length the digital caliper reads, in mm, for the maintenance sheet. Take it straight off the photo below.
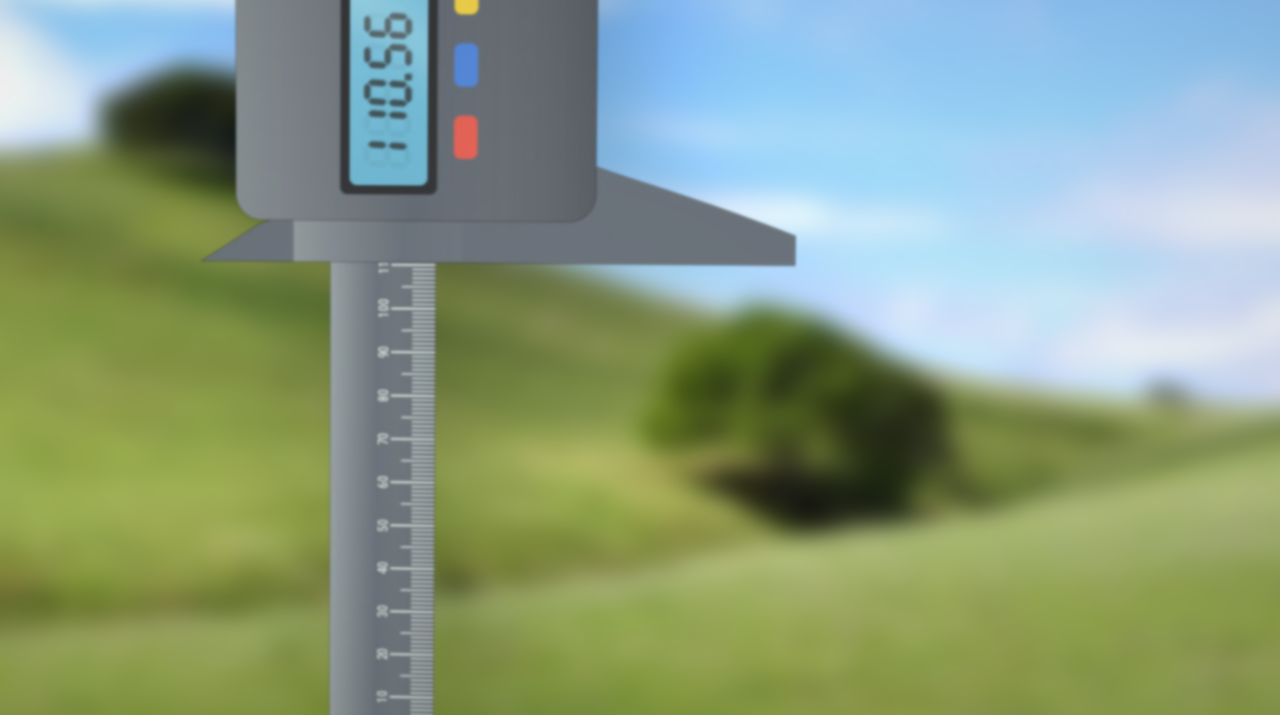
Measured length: 110.56 mm
